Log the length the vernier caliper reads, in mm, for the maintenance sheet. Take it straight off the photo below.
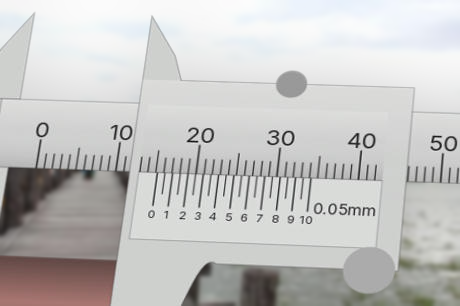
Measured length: 15.2 mm
